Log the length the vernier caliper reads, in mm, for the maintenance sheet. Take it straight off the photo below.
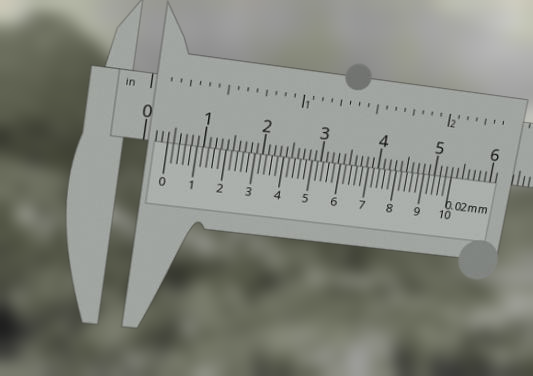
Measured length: 4.0 mm
